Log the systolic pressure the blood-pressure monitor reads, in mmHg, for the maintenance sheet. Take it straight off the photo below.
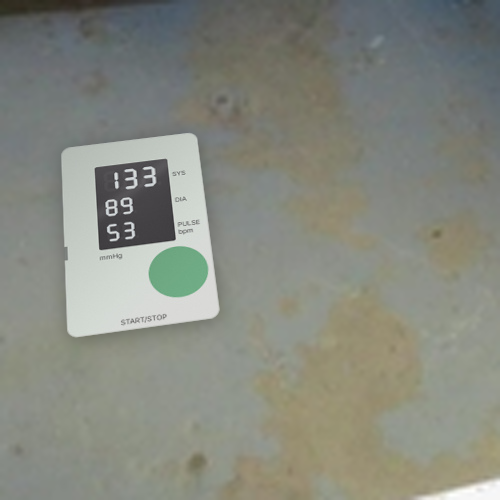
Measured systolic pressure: 133 mmHg
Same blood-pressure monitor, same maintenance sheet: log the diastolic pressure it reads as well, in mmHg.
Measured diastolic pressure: 89 mmHg
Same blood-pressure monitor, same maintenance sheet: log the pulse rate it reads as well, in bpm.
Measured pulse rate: 53 bpm
